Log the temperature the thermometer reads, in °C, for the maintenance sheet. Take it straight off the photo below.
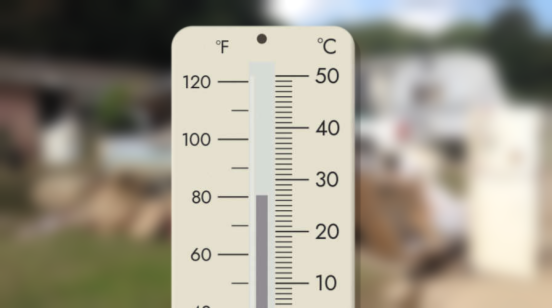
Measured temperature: 27 °C
